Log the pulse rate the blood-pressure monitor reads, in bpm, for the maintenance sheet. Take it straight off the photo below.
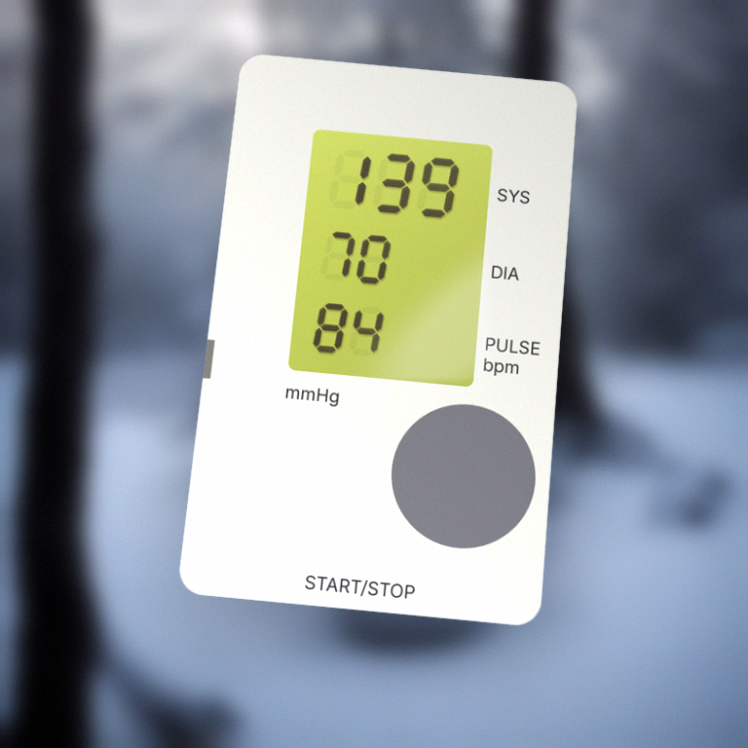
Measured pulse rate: 84 bpm
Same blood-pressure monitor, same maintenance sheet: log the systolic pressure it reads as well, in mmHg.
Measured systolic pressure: 139 mmHg
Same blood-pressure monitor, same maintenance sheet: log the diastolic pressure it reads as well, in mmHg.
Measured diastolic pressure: 70 mmHg
